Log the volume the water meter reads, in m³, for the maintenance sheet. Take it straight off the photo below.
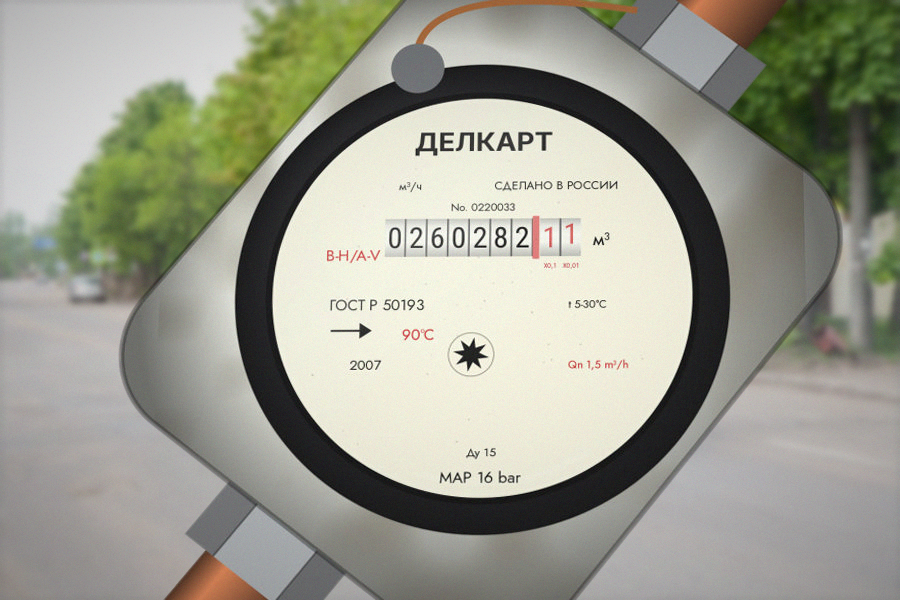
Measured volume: 260282.11 m³
